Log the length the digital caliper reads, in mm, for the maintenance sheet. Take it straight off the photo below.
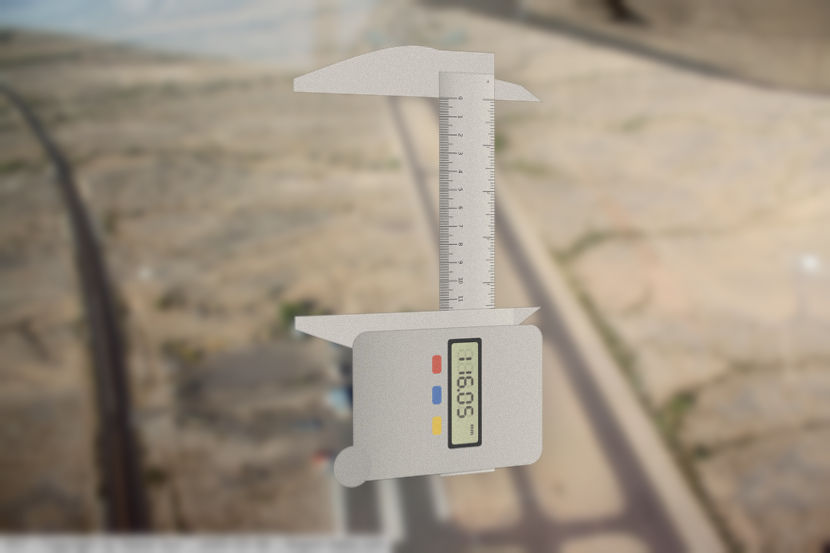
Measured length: 116.05 mm
